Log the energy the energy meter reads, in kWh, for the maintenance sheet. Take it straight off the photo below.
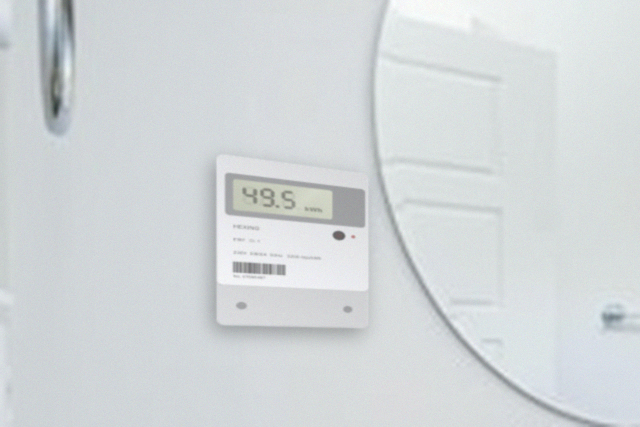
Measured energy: 49.5 kWh
